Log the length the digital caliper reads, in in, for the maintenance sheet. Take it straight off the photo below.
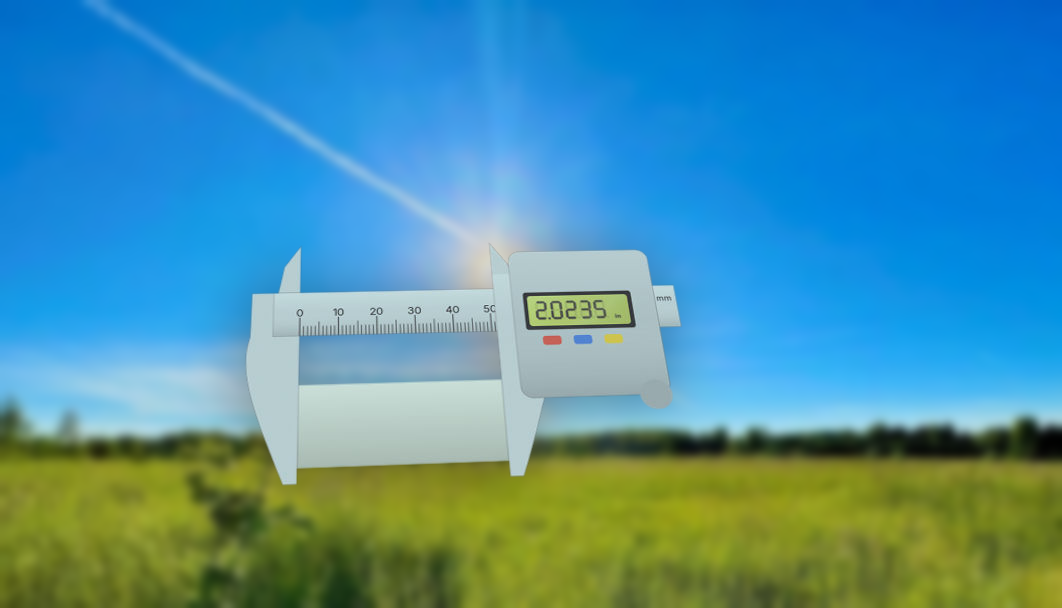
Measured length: 2.0235 in
